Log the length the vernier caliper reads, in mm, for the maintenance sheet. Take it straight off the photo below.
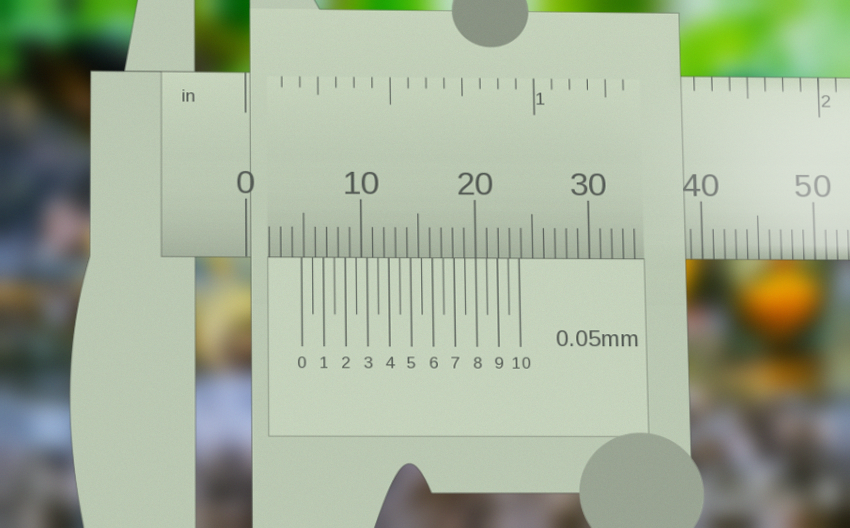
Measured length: 4.8 mm
